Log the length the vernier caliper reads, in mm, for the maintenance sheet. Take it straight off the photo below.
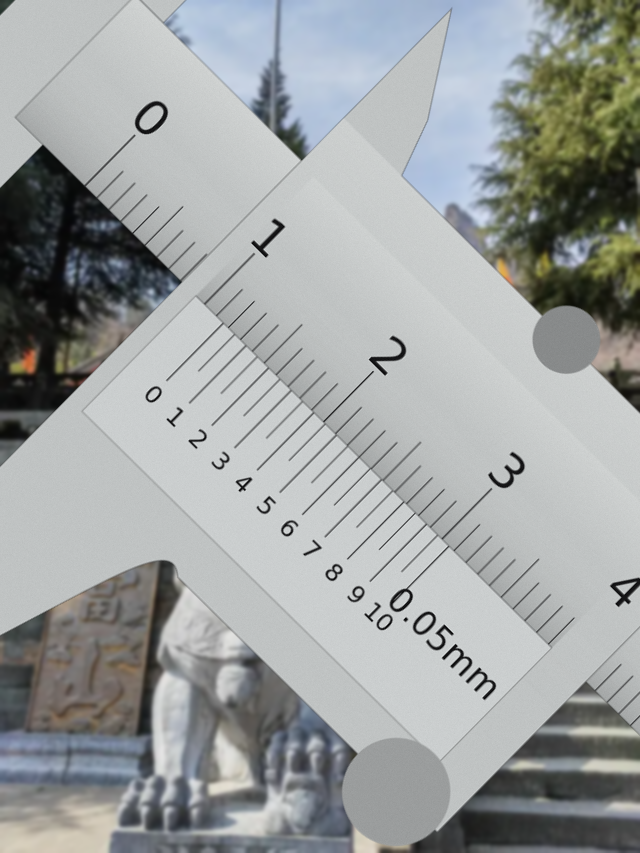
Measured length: 11.6 mm
